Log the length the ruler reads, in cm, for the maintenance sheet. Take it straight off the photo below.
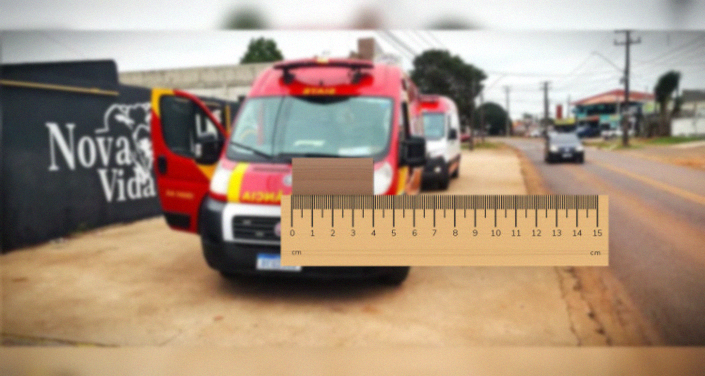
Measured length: 4 cm
